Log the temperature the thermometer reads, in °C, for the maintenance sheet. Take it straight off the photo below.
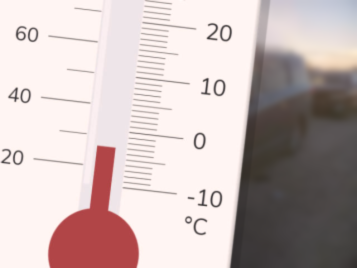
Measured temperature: -3 °C
